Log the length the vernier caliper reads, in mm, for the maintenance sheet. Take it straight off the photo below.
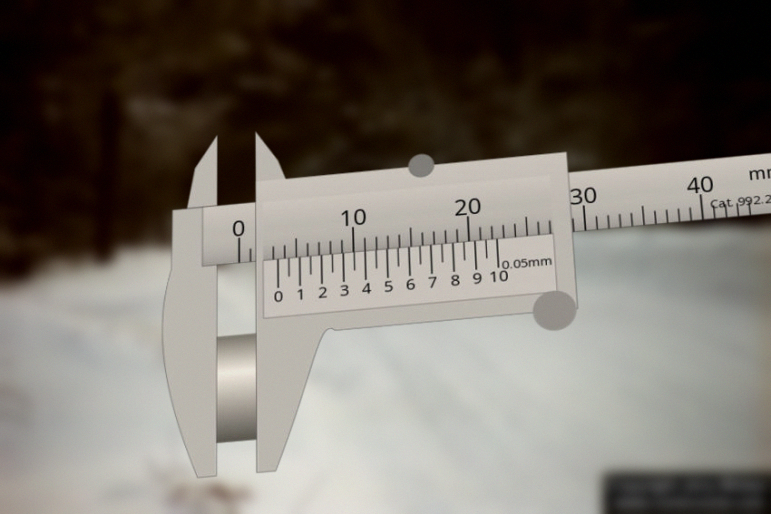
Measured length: 3.4 mm
